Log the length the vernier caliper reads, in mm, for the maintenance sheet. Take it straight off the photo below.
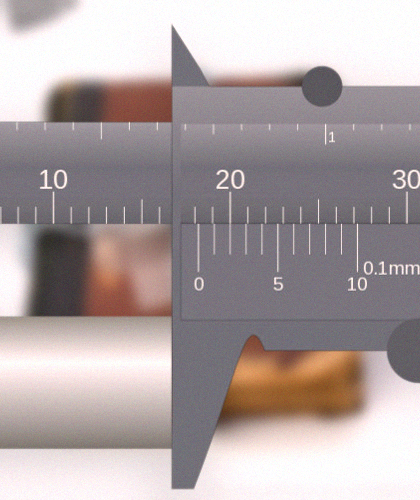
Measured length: 18.2 mm
